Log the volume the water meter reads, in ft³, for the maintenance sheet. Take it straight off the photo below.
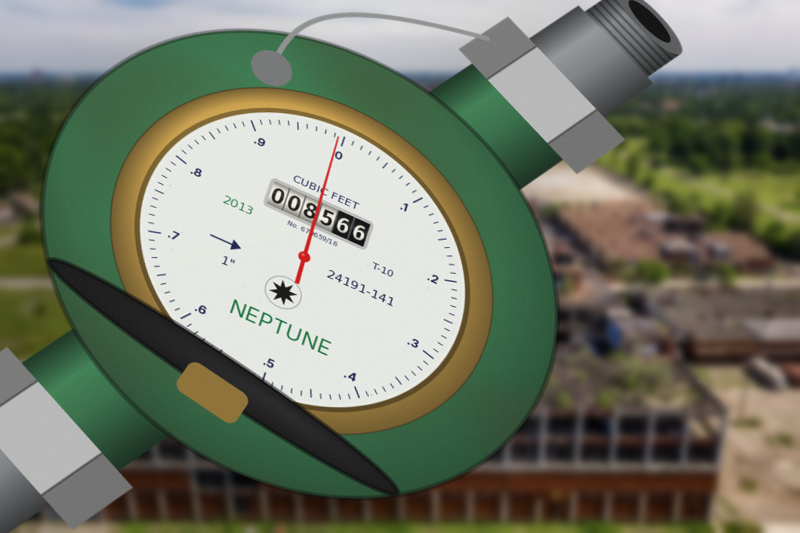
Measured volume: 8565.99 ft³
